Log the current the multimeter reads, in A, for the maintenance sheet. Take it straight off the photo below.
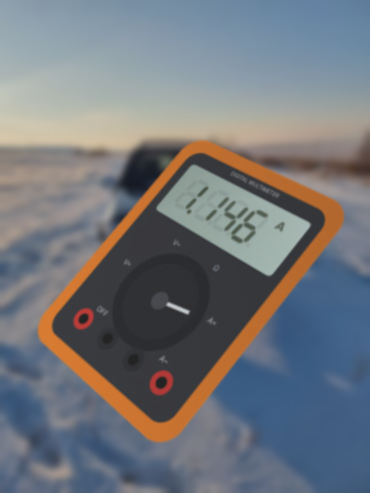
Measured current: 1.146 A
